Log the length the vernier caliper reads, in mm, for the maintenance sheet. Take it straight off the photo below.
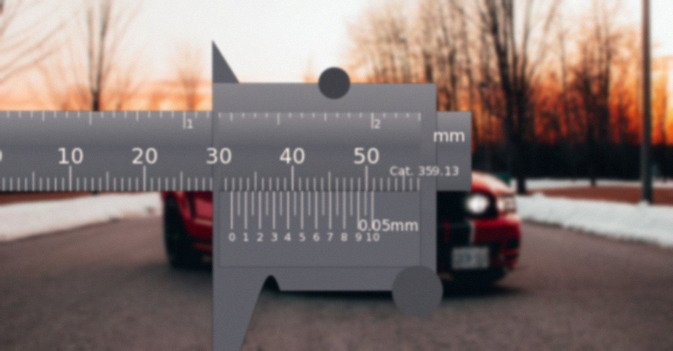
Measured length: 31.8 mm
